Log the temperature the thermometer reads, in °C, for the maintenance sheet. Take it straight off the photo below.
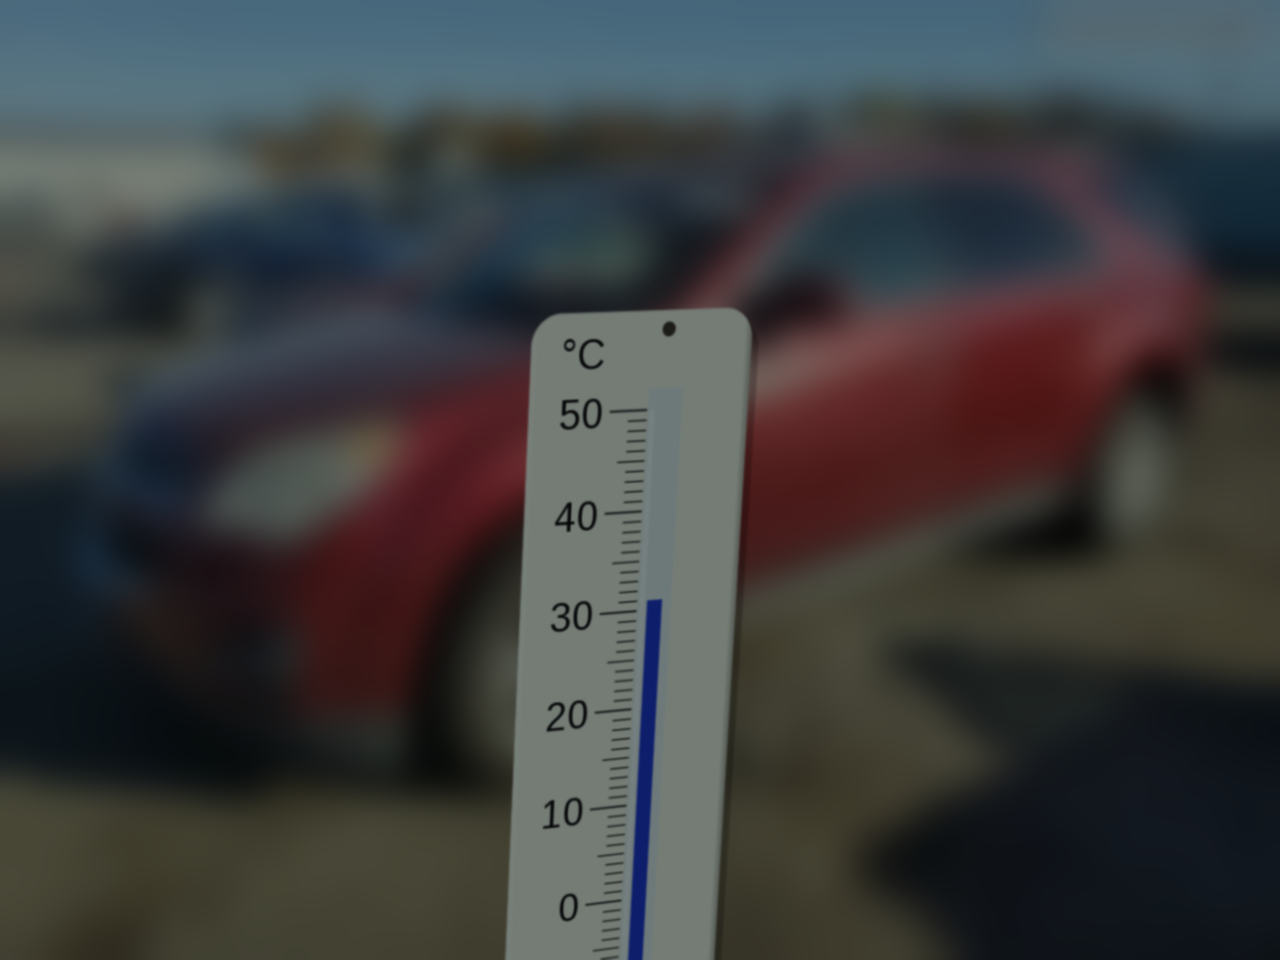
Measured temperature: 31 °C
